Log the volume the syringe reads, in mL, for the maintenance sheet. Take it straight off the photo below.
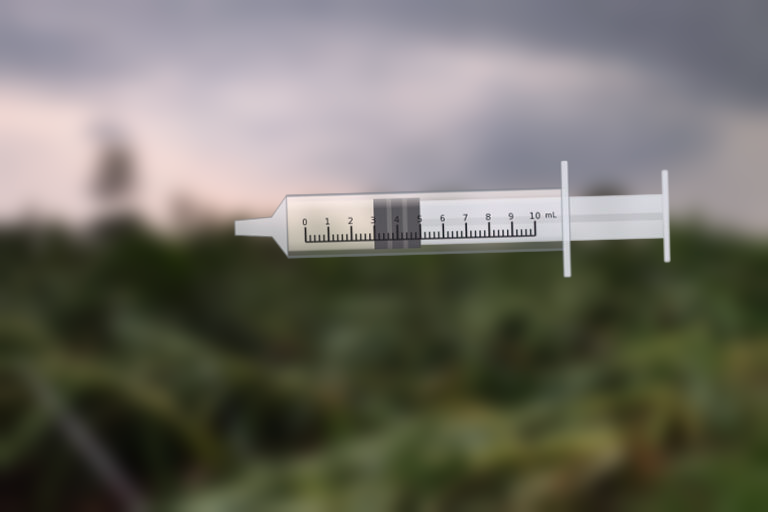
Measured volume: 3 mL
